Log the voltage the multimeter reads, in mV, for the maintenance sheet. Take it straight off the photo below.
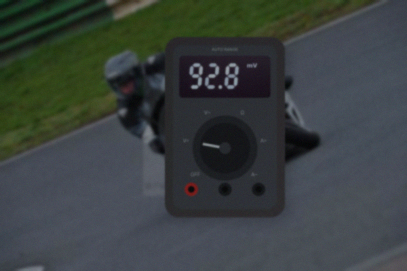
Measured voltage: 92.8 mV
